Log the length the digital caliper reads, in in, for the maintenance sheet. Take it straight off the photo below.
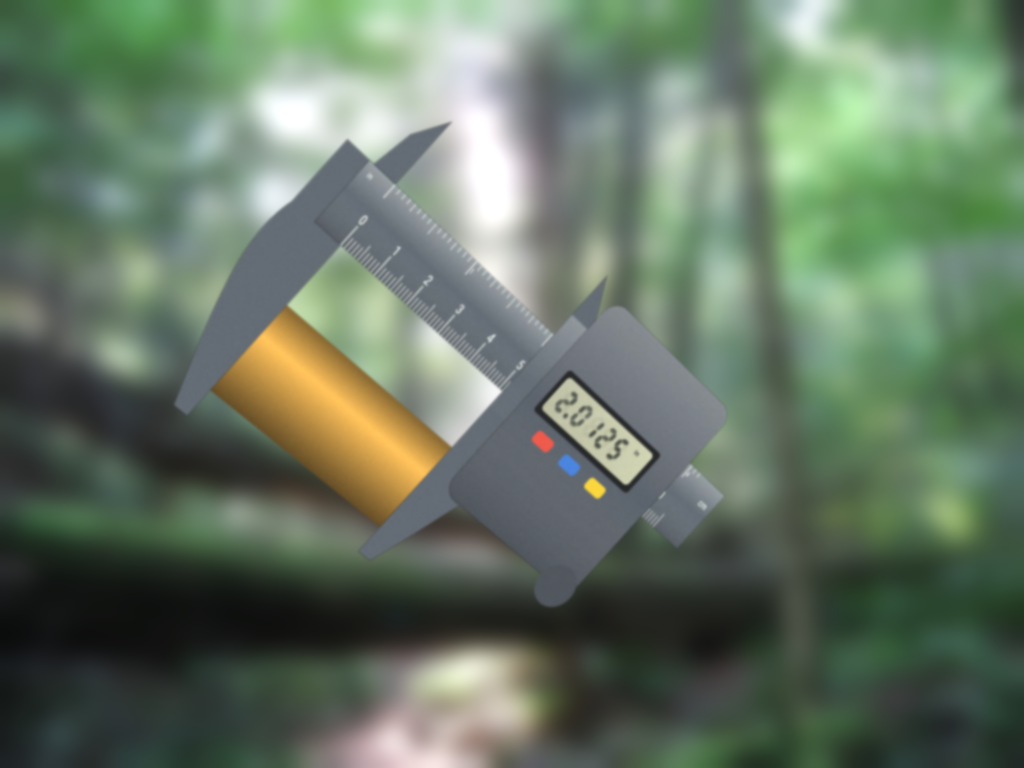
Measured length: 2.0125 in
